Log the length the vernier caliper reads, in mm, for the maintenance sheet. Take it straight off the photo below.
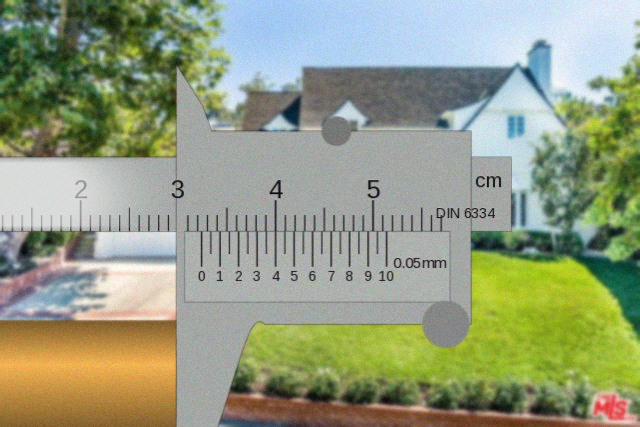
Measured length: 32.4 mm
